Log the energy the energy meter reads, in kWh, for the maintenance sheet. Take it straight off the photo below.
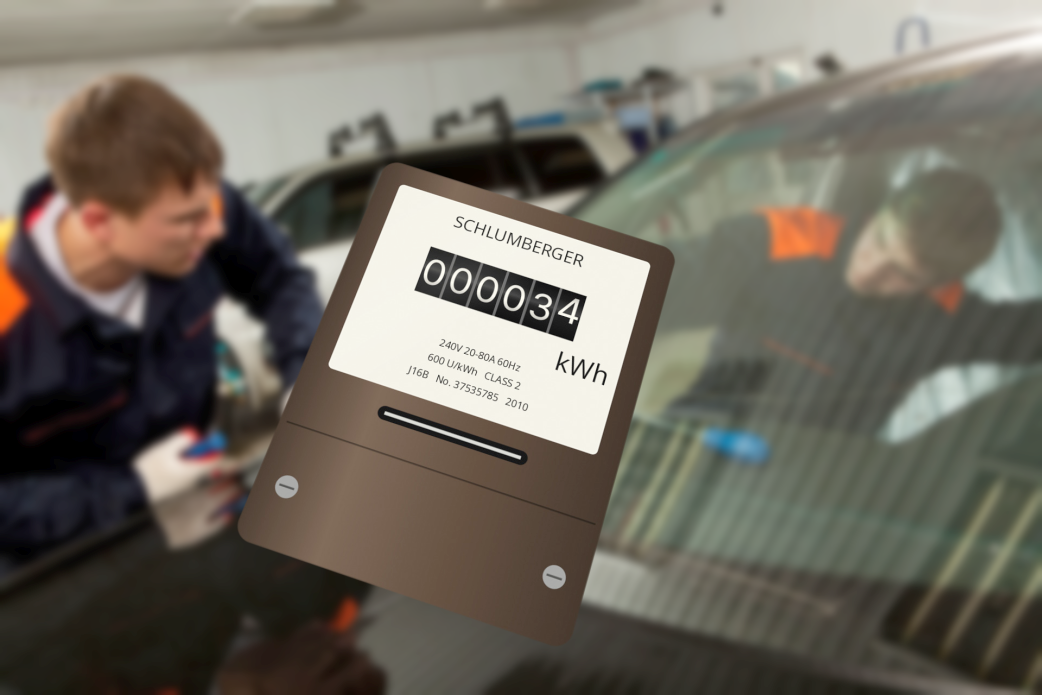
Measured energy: 34 kWh
